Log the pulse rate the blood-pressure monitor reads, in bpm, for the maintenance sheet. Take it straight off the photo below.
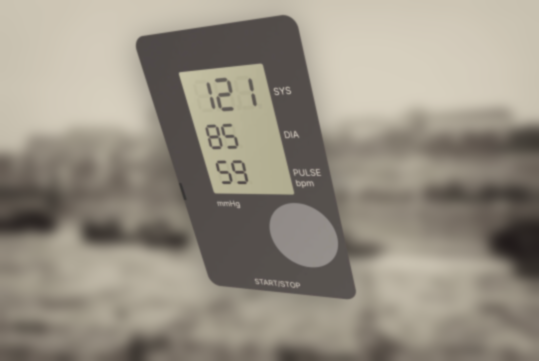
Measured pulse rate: 59 bpm
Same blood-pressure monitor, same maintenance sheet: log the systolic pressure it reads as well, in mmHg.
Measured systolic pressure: 121 mmHg
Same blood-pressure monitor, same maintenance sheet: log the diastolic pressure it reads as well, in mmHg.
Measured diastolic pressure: 85 mmHg
